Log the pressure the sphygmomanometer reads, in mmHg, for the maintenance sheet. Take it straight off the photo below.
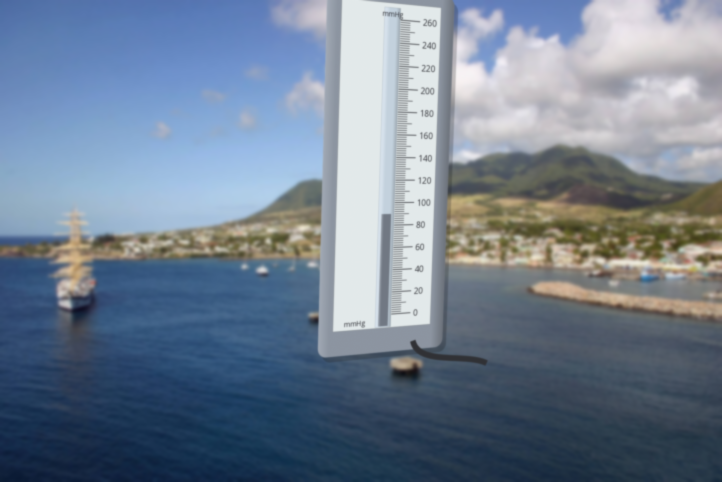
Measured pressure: 90 mmHg
